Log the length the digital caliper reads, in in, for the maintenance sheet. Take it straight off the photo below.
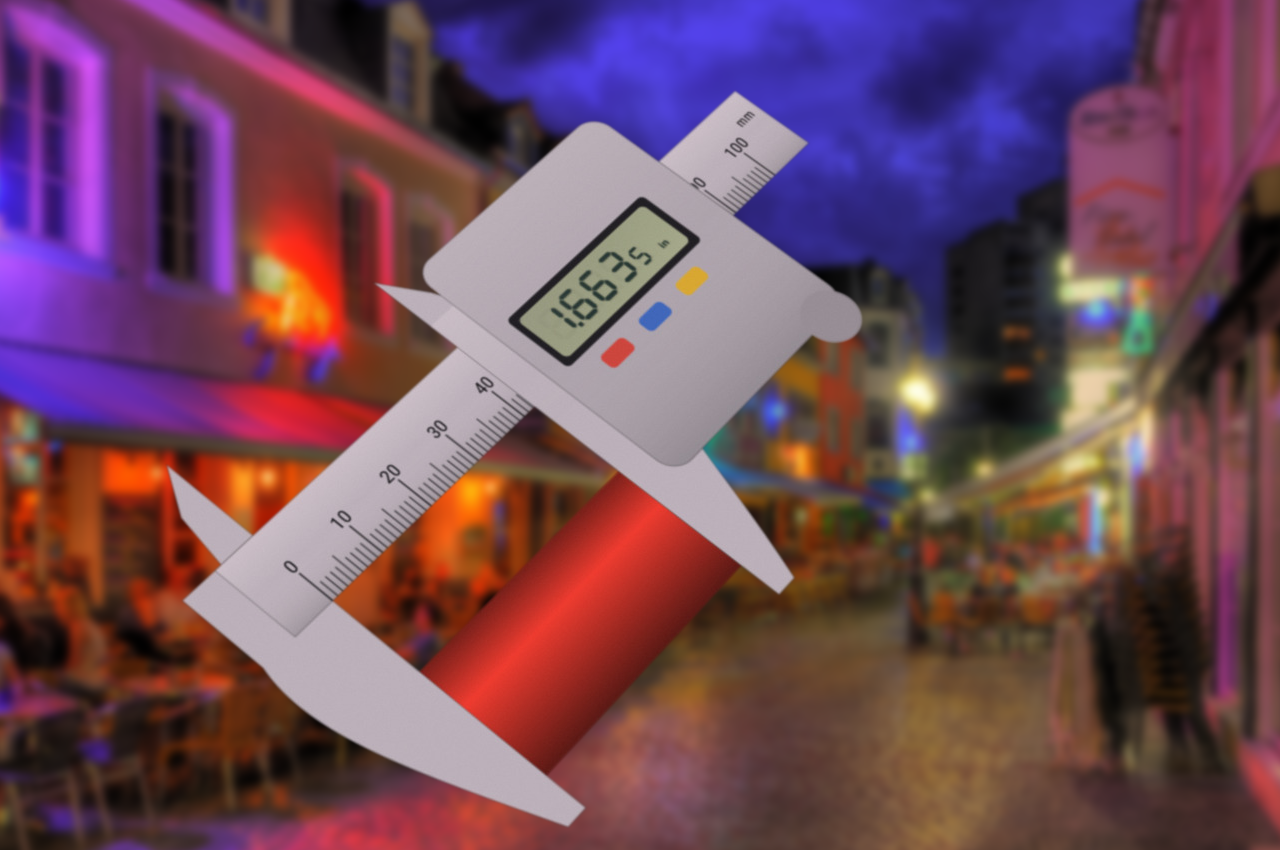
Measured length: 1.6635 in
